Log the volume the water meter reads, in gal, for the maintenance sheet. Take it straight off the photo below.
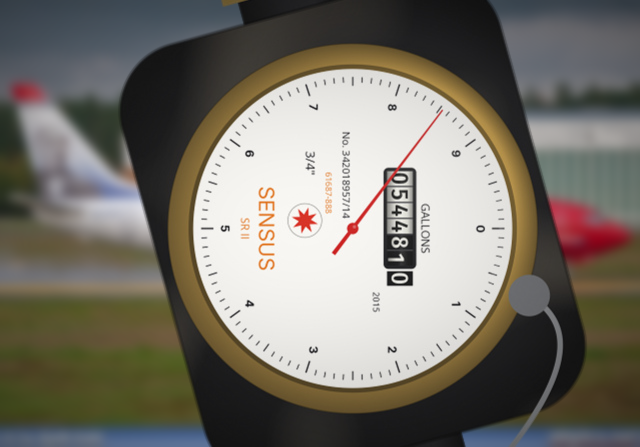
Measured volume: 544808.5 gal
